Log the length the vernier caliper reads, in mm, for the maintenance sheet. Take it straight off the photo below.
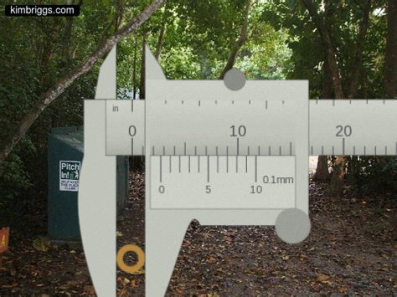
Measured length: 2.7 mm
